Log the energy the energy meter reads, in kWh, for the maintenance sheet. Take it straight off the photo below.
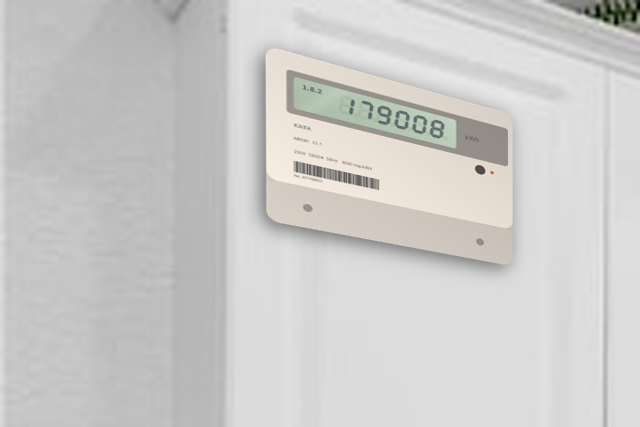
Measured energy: 179008 kWh
